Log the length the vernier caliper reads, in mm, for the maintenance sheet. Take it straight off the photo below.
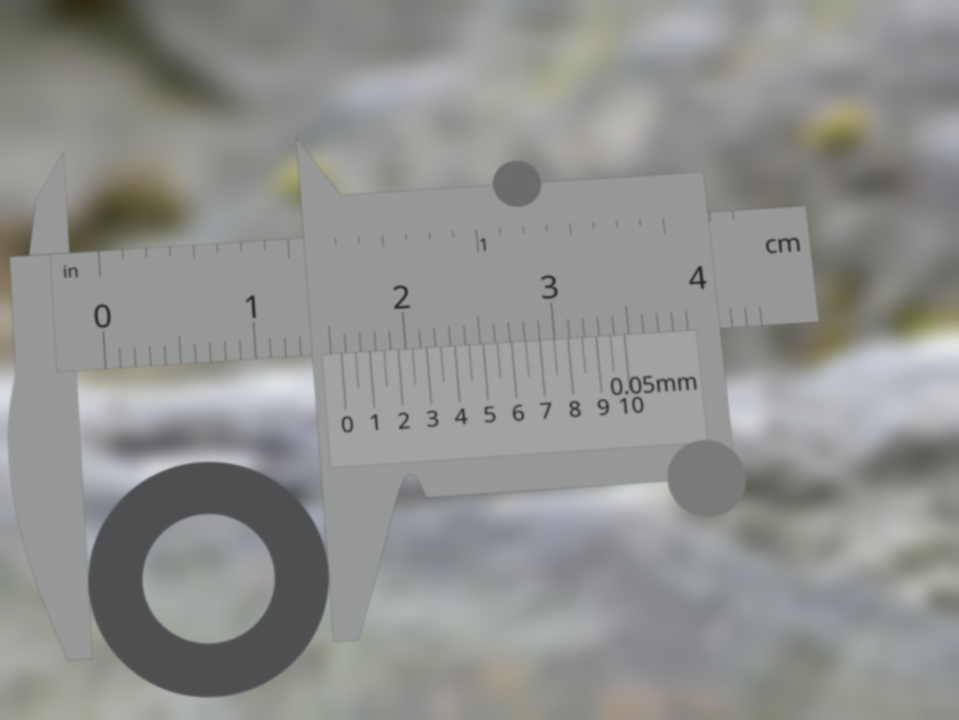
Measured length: 15.7 mm
